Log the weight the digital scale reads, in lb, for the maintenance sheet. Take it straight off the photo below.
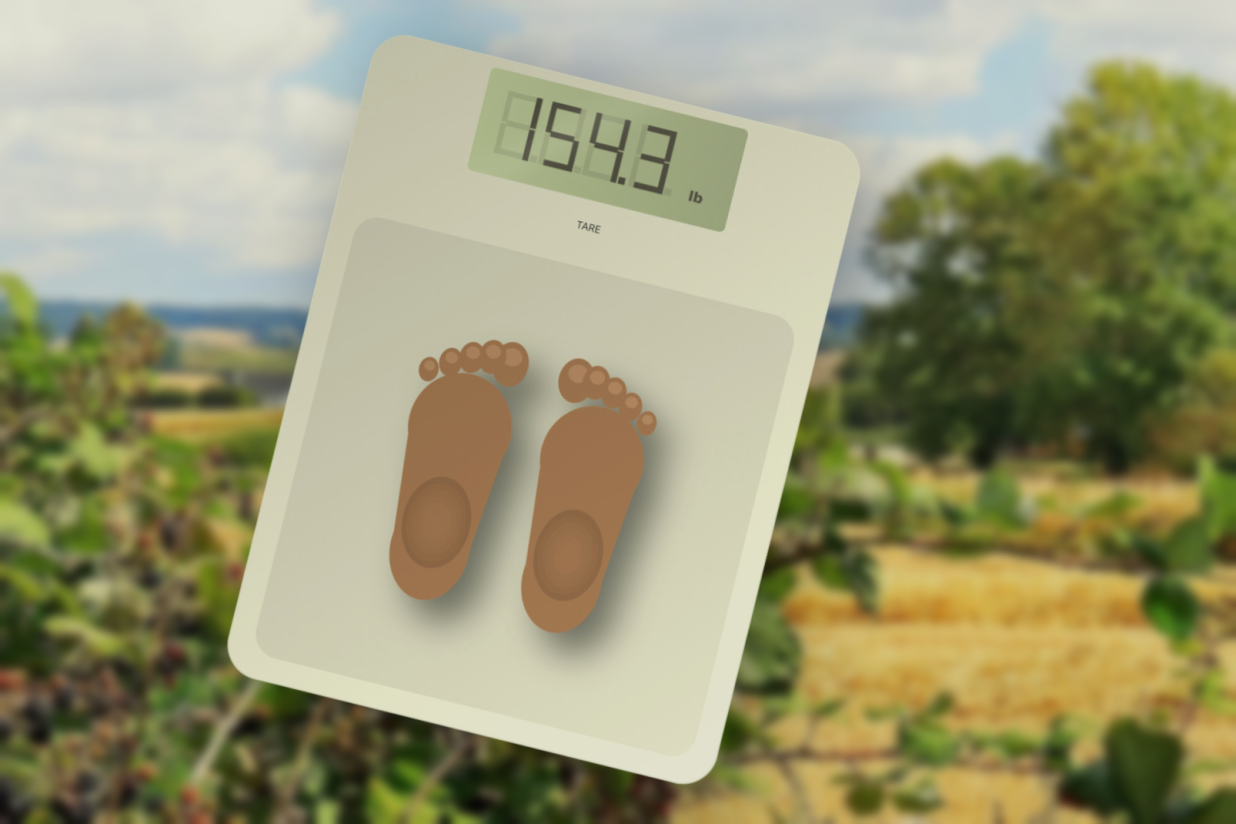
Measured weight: 154.3 lb
